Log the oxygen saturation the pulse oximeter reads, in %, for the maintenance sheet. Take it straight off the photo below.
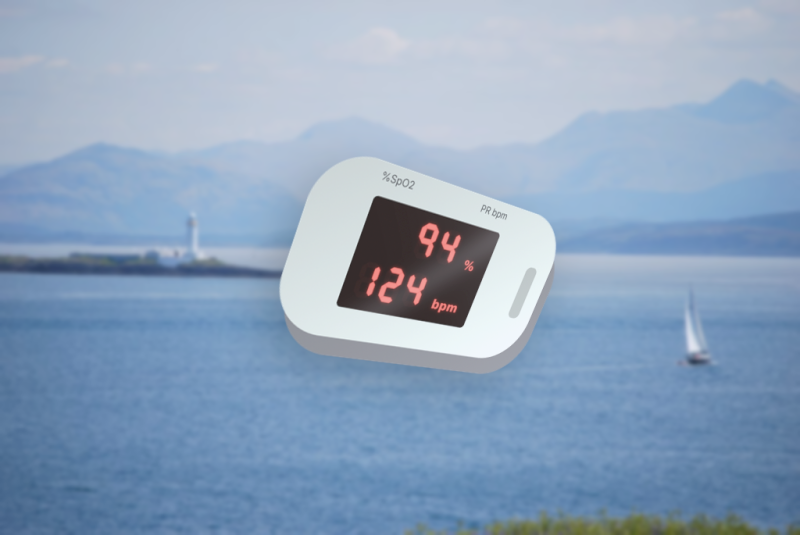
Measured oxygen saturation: 94 %
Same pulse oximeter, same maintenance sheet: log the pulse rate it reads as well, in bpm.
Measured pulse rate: 124 bpm
